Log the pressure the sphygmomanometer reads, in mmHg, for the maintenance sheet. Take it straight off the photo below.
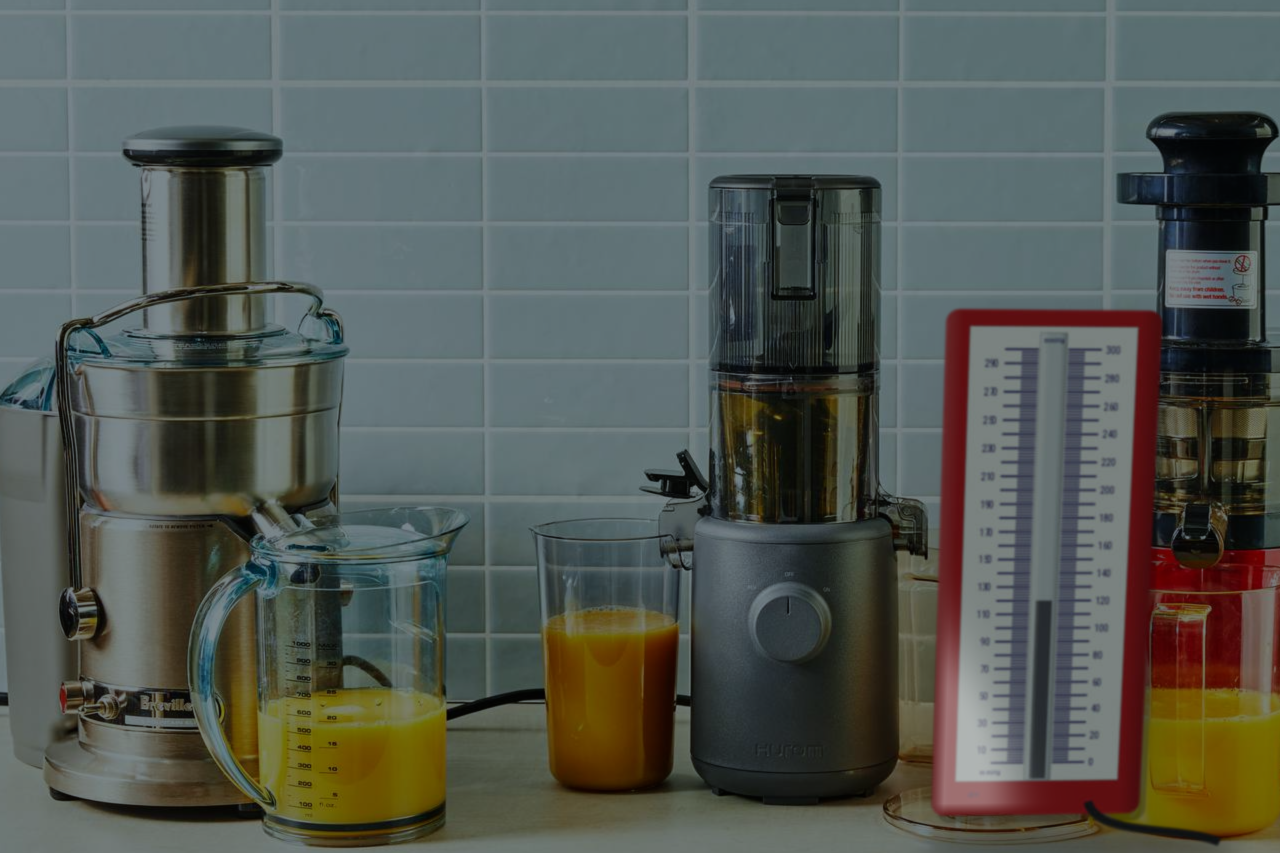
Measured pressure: 120 mmHg
